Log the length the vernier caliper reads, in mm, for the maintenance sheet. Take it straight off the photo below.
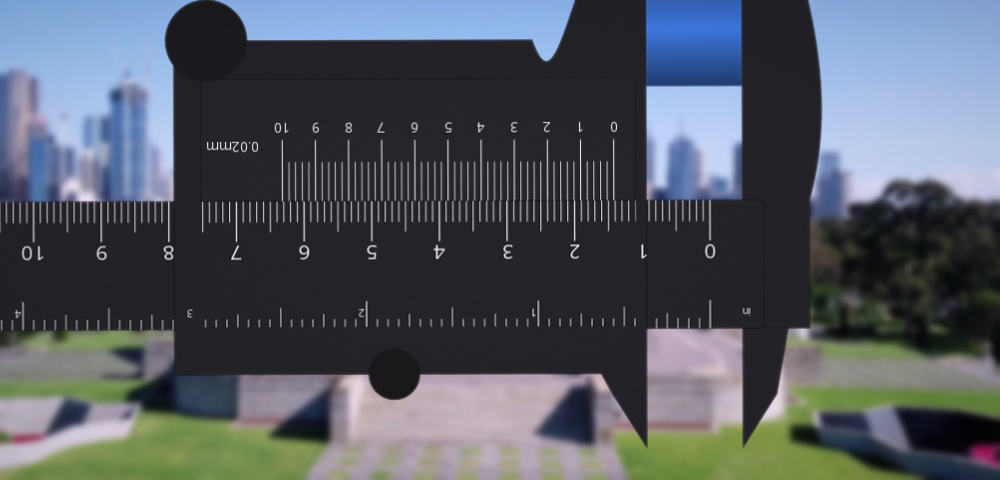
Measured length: 14.2 mm
